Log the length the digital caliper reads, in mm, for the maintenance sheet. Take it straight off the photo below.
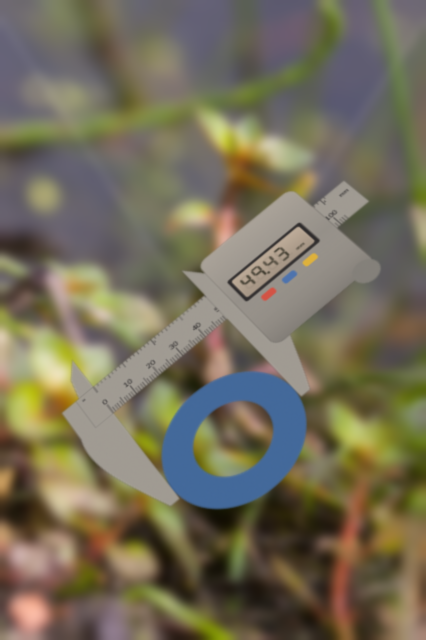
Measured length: 49.43 mm
